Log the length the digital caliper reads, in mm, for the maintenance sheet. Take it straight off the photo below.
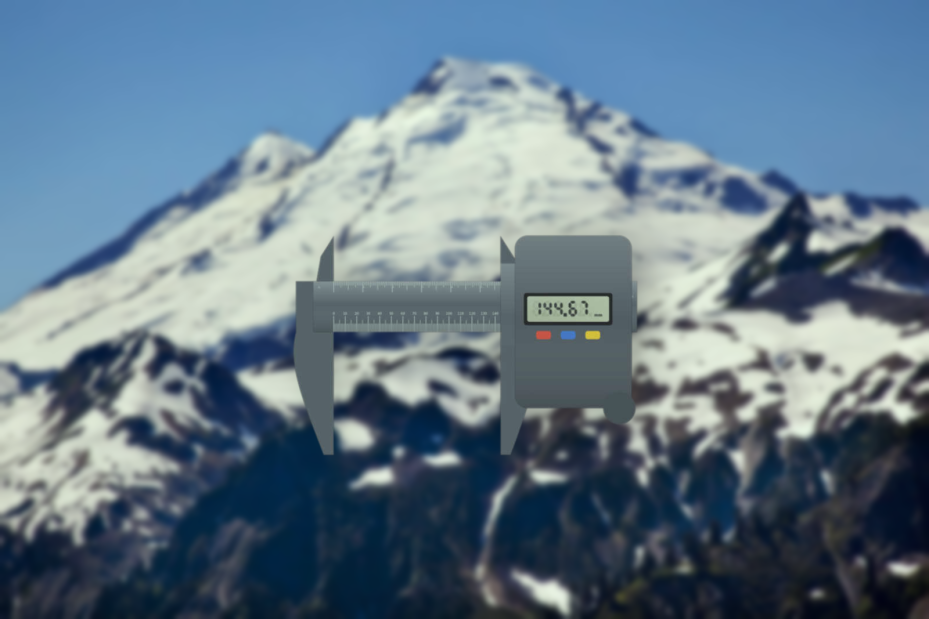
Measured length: 144.67 mm
